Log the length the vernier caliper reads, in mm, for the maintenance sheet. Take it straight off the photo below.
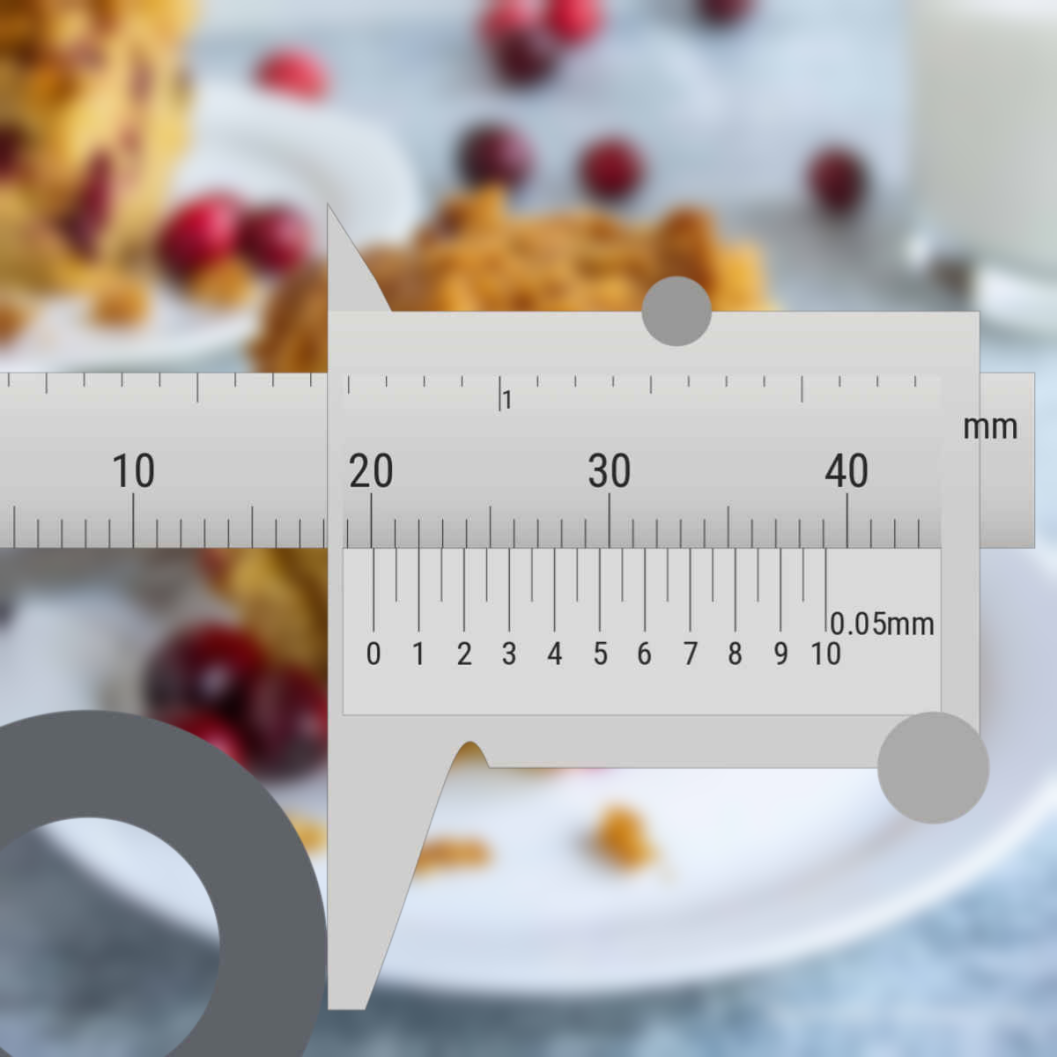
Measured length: 20.10 mm
